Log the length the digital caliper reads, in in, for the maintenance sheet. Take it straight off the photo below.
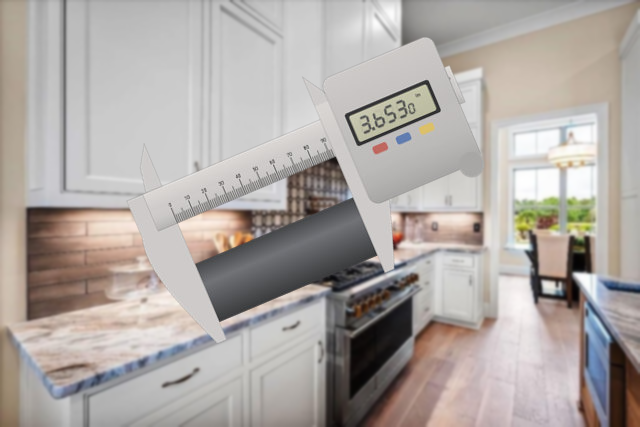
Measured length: 3.6530 in
